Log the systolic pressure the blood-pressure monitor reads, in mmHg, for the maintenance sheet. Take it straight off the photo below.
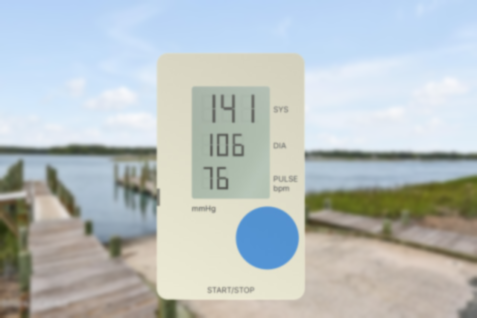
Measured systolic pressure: 141 mmHg
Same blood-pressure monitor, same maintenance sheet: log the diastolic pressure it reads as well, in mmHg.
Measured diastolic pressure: 106 mmHg
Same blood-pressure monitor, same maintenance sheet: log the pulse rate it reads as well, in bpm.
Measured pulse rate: 76 bpm
